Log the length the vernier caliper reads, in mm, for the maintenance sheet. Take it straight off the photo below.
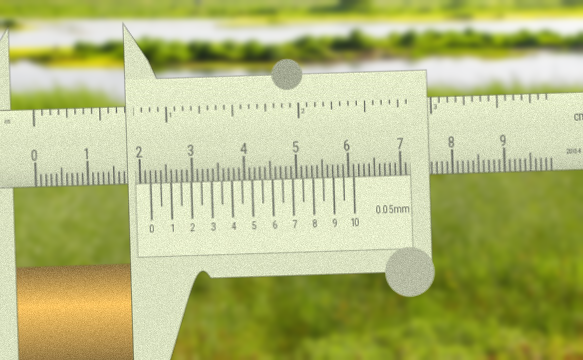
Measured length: 22.0 mm
